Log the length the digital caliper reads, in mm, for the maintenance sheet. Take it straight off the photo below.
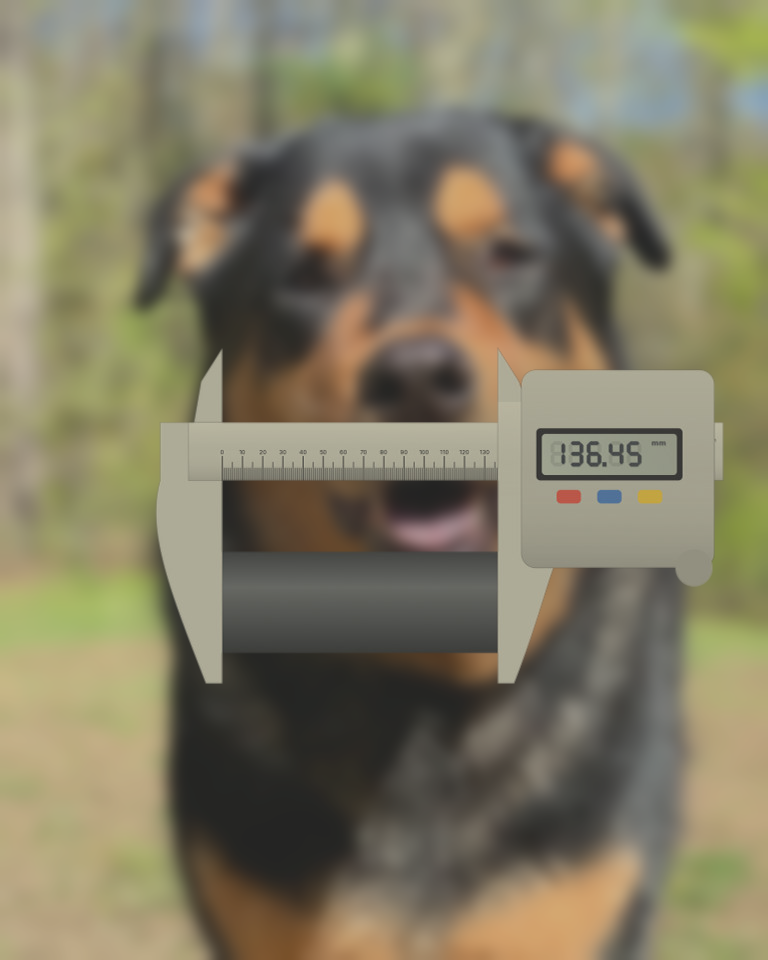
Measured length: 136.45 mm
